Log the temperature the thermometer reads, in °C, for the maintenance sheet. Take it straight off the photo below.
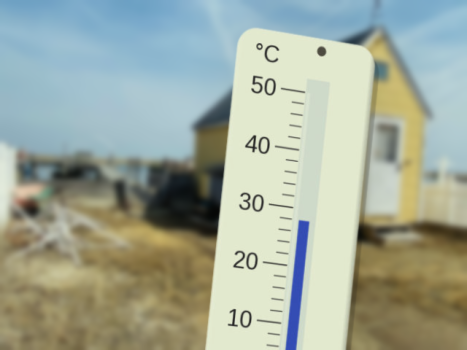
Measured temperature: 28 °C
